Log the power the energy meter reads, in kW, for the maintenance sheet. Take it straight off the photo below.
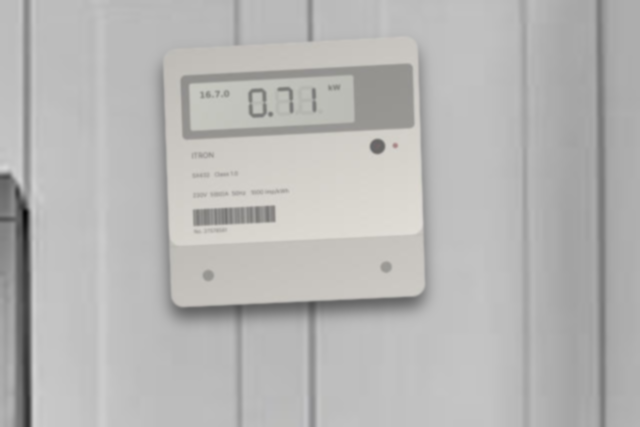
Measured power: 0.71 kW
